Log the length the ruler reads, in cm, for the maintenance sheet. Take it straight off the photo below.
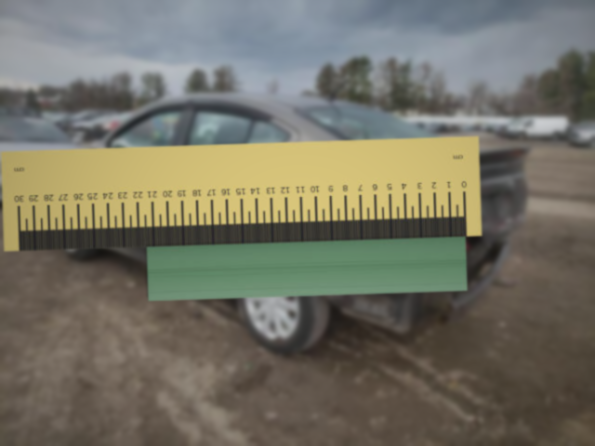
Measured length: 21.5 cm
